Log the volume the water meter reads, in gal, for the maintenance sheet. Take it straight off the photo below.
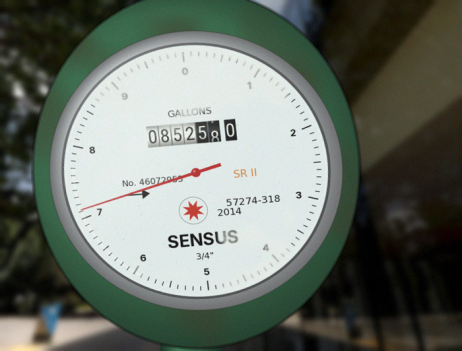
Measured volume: 852577.1 gal
